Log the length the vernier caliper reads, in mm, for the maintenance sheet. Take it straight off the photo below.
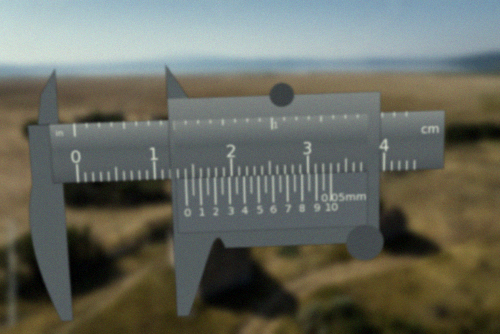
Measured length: 14.0 mm
